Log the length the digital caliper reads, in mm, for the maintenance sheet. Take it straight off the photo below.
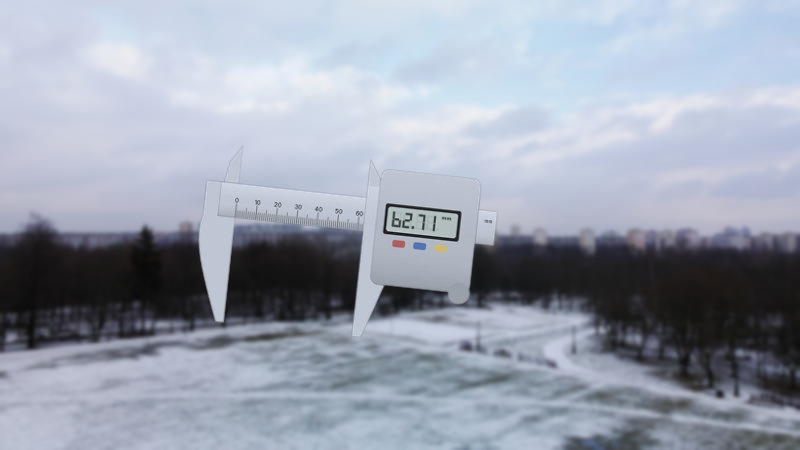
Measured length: 62.71 mm
